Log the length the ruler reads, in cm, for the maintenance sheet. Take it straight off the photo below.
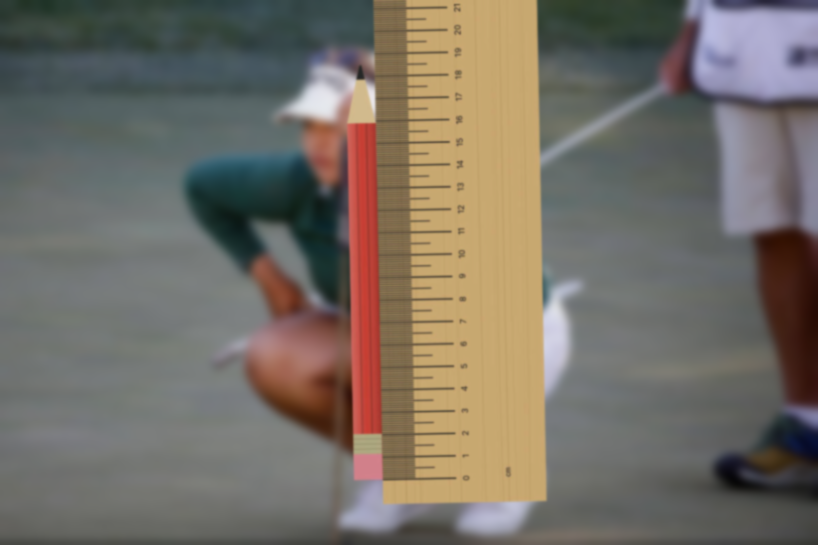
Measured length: 18.5 cm
